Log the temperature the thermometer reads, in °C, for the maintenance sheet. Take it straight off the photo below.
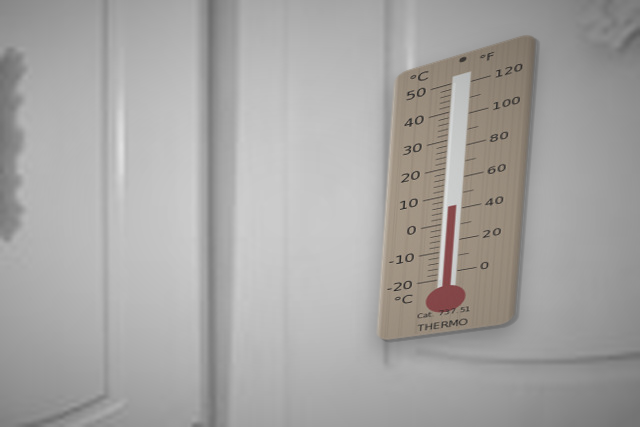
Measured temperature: 6 °C
